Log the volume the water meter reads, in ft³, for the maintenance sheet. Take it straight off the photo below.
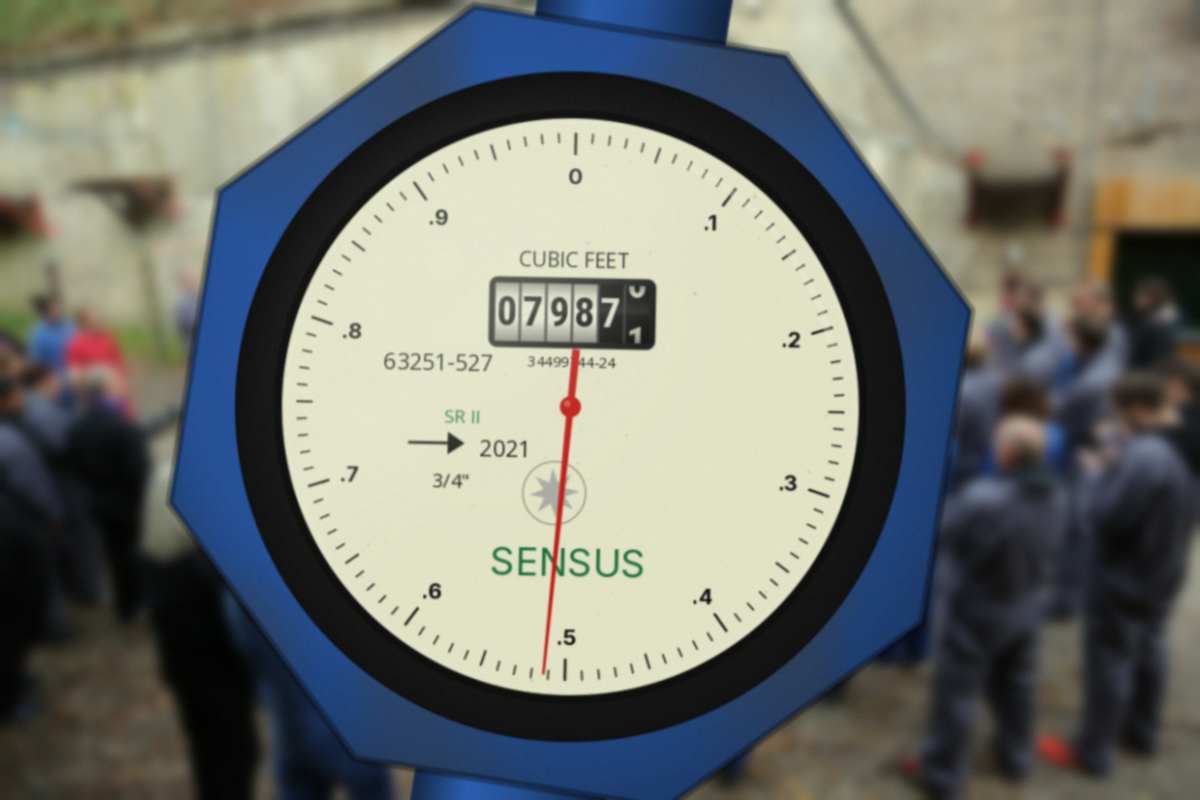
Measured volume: 79870.51 ft³
